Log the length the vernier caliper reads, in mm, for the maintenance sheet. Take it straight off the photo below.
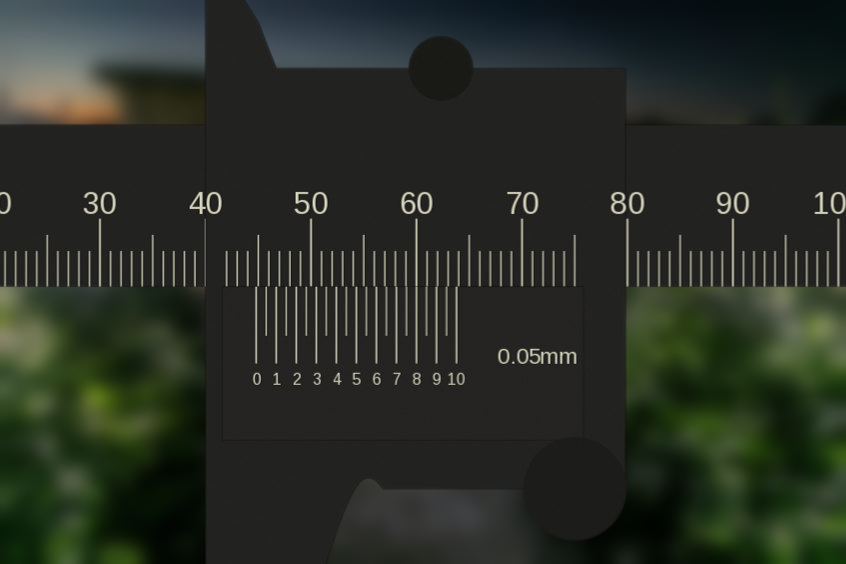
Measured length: 44.8 mm
